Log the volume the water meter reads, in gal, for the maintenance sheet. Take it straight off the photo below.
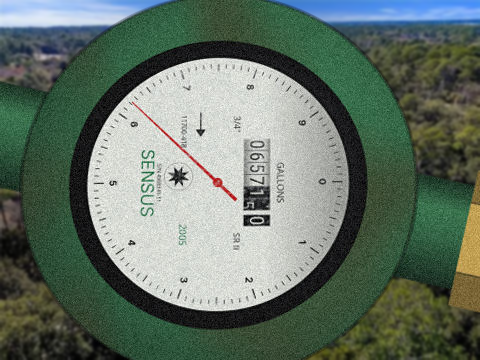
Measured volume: 657146.2 gal
